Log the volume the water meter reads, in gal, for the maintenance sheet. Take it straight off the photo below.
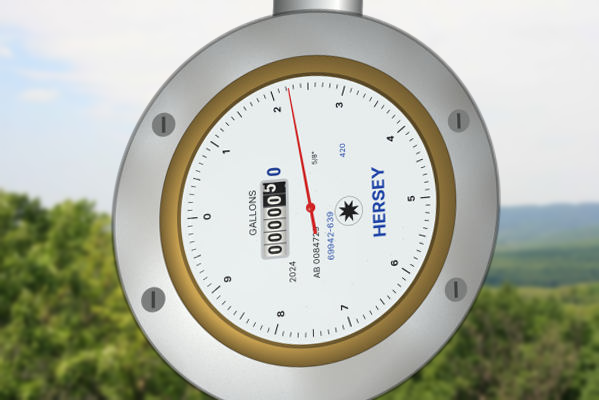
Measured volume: 52.2 gal
